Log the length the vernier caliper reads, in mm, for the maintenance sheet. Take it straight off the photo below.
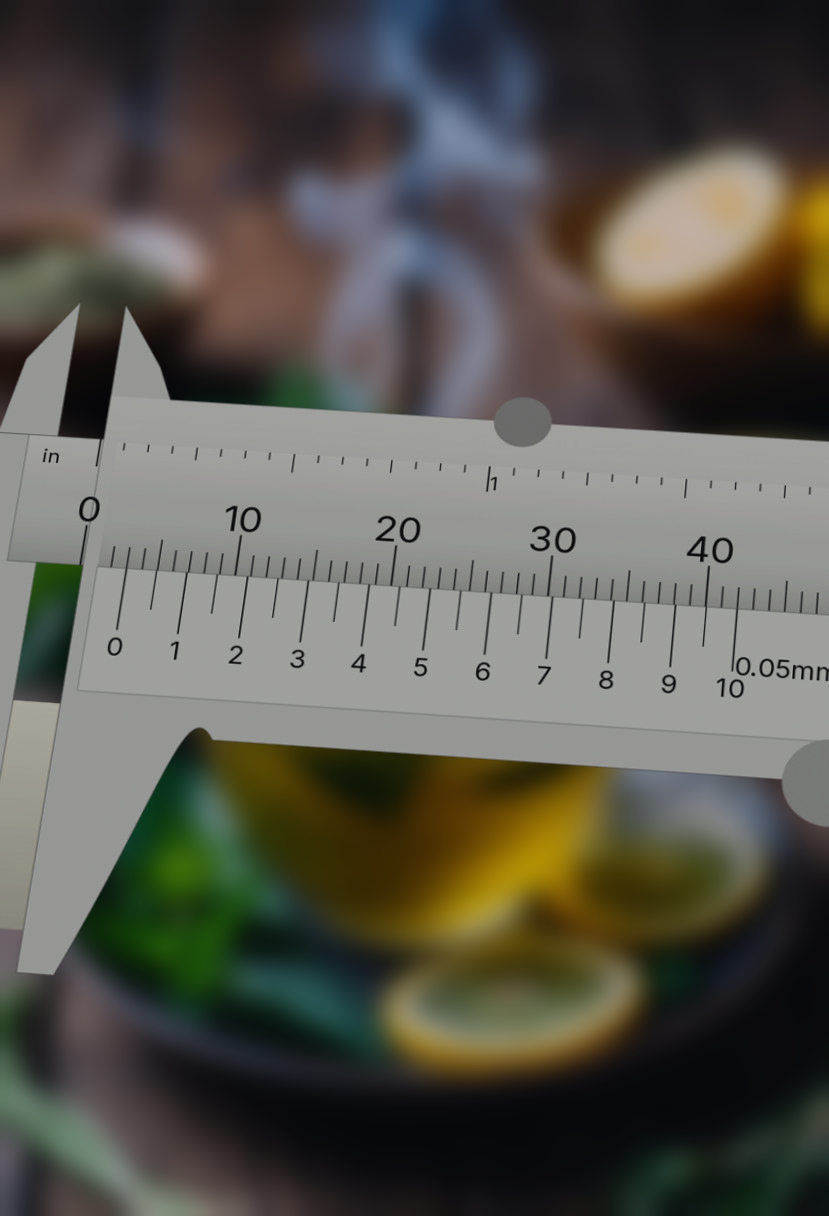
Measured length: 3.0 mm
